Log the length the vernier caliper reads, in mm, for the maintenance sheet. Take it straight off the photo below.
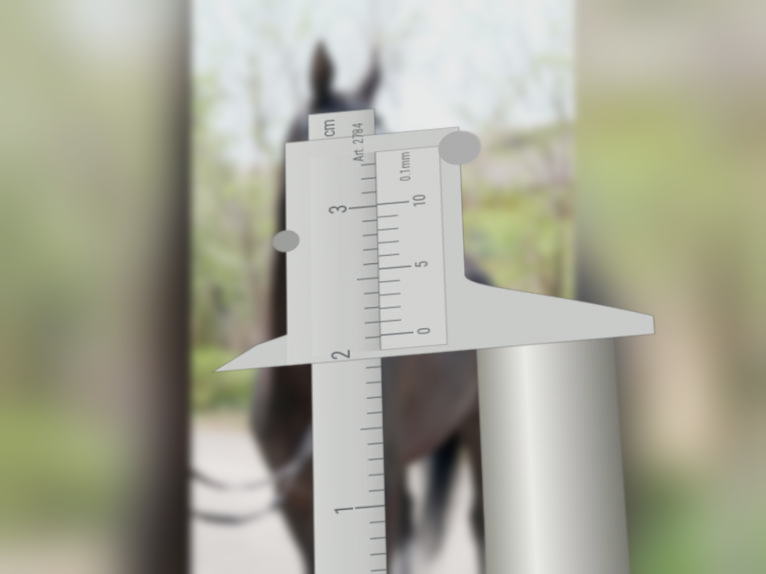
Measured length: 21.1 mm
